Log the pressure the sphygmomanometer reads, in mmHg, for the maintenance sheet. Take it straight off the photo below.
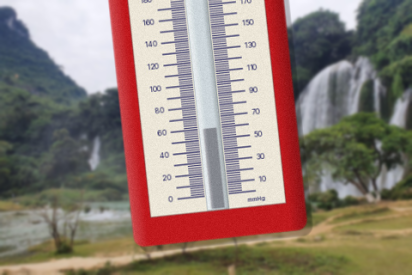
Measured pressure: 60 mmHg
